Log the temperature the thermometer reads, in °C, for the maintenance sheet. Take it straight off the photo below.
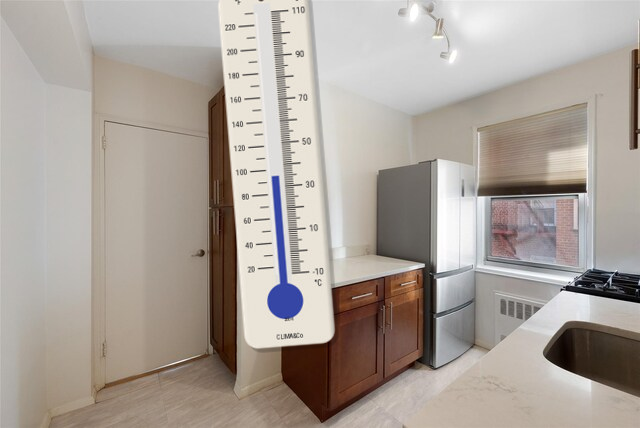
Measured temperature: 35 °C
